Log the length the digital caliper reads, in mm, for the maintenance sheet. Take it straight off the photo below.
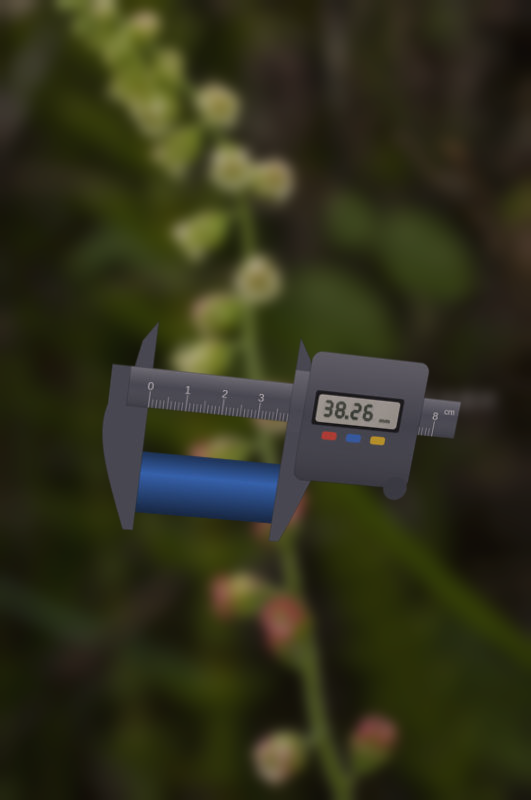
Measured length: 38.26 mm
